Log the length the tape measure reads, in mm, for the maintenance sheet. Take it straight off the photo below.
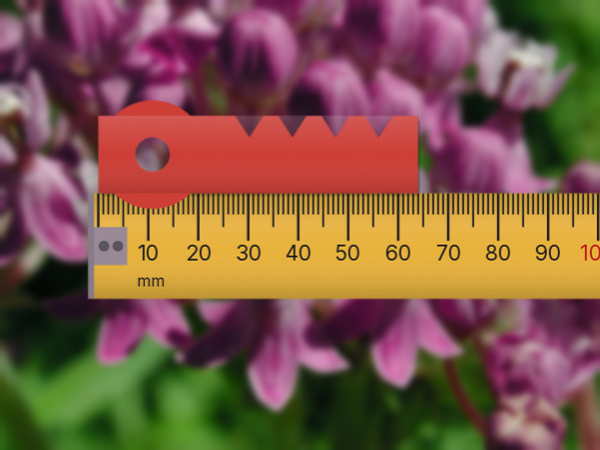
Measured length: 64 mm
